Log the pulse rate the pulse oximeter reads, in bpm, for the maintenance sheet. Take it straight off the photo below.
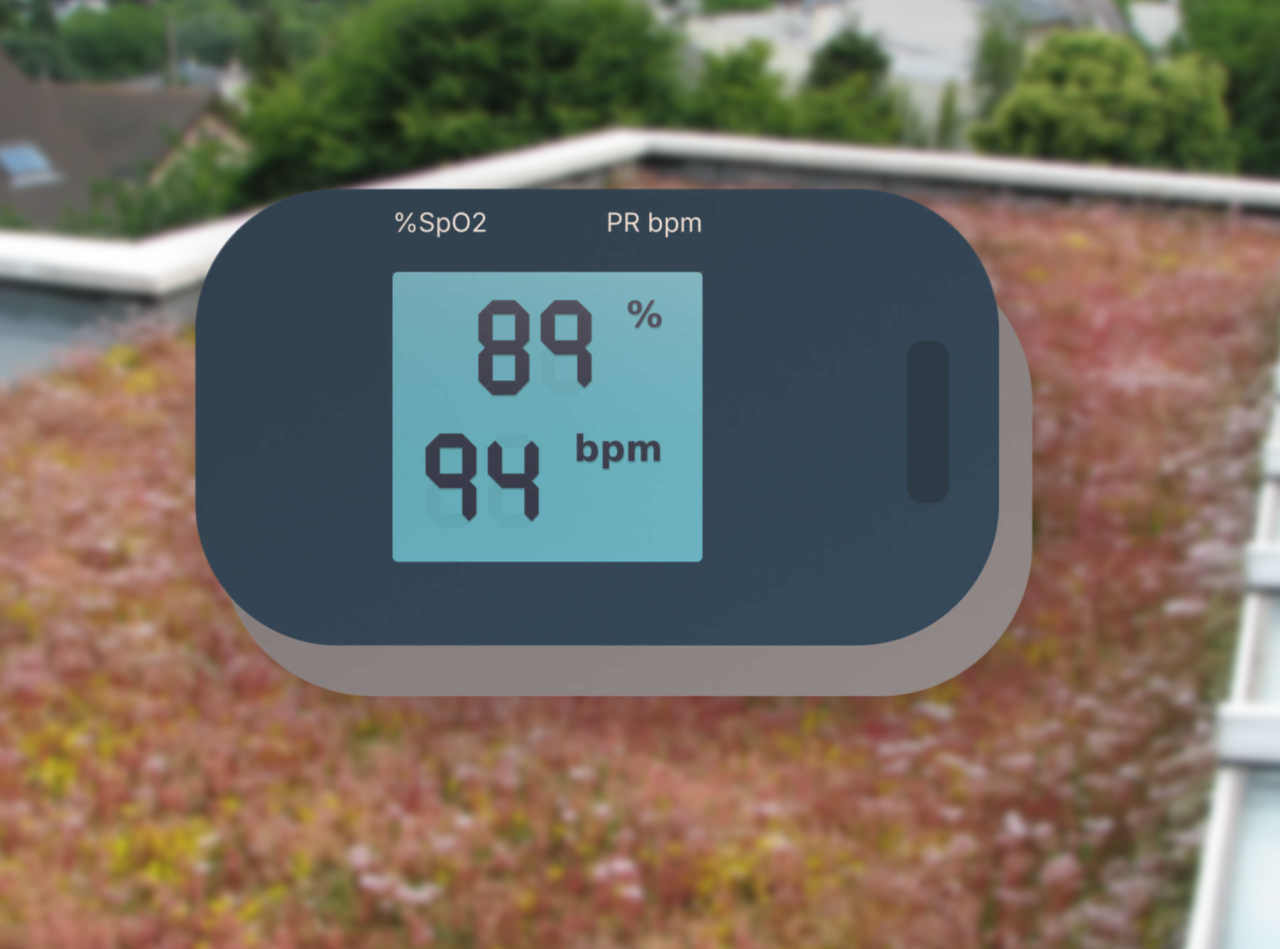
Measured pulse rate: 94 bpm
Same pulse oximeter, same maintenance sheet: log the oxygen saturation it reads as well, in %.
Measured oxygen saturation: 89 %
